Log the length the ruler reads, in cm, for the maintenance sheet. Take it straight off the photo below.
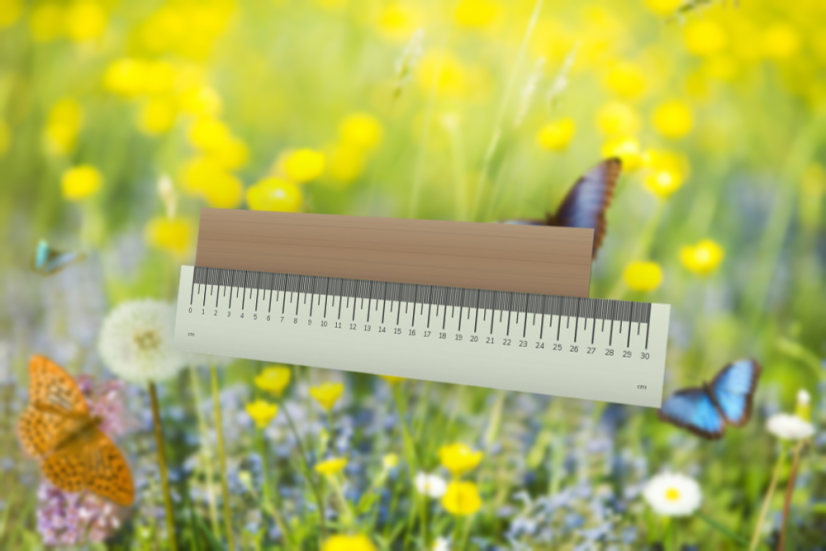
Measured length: 26.5 cm
